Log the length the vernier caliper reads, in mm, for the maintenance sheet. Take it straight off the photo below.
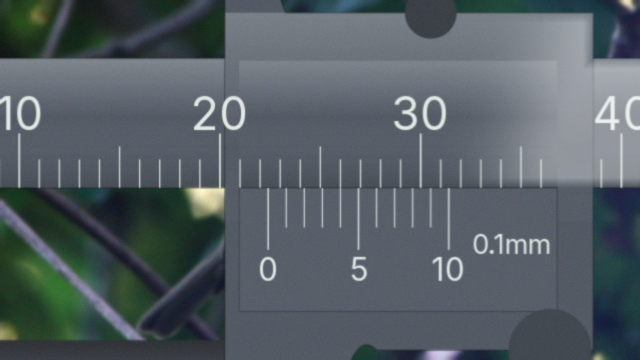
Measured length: 22.4 mm
